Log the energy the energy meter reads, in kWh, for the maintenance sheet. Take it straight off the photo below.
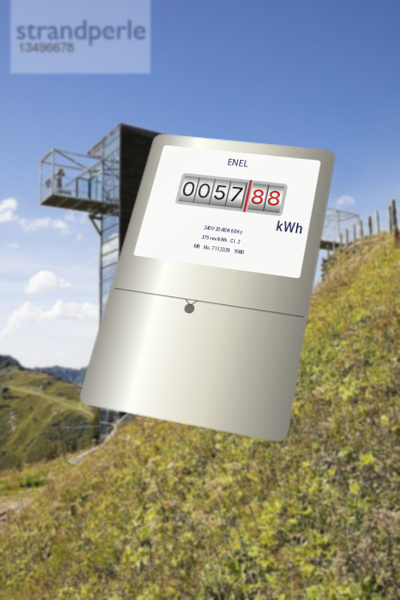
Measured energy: 57.88 kWh
